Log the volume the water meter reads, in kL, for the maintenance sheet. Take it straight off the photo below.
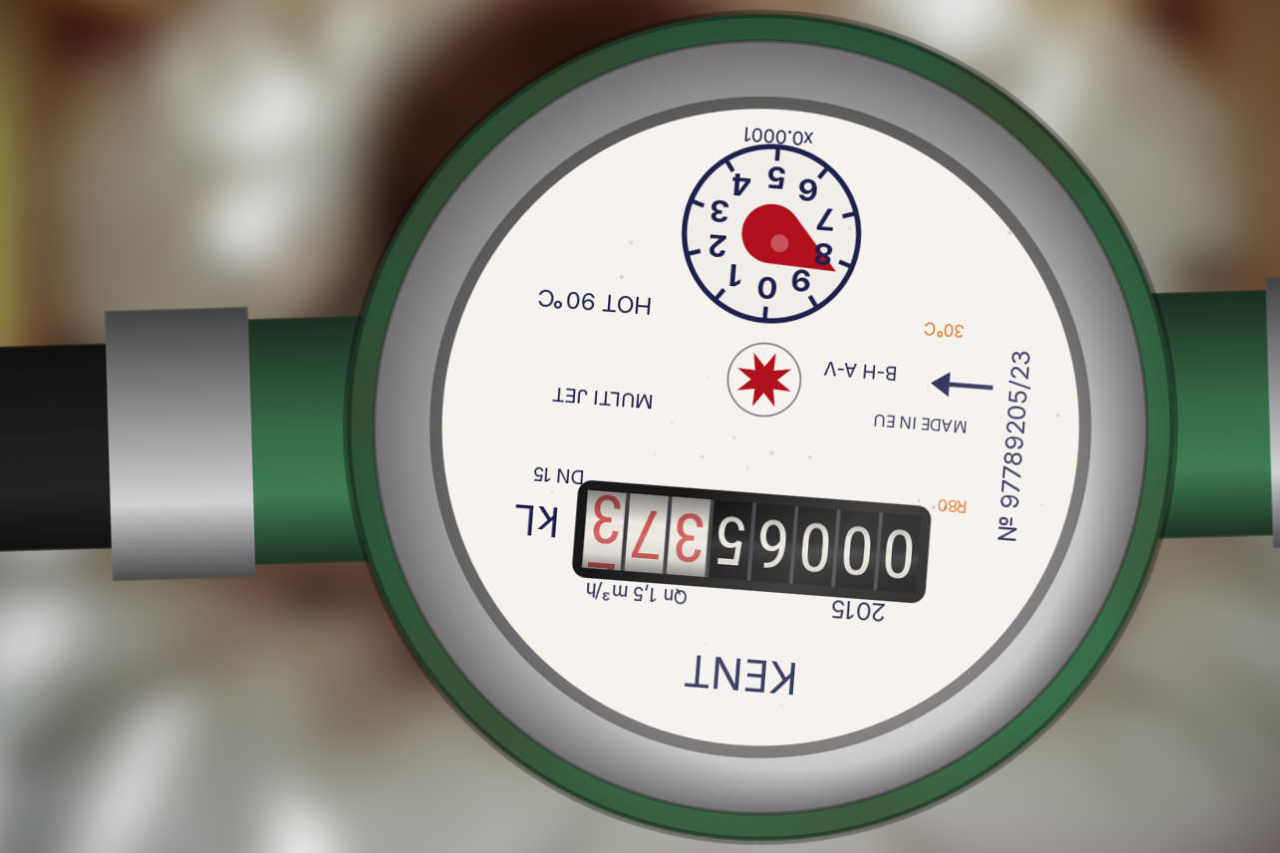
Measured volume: 65.3728 kL
